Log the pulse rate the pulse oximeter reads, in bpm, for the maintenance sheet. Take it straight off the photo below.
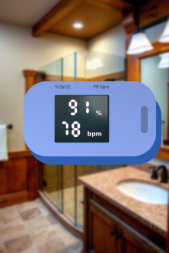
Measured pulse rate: 78 bpm
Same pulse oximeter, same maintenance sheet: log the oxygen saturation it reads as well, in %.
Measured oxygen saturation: 91 %
